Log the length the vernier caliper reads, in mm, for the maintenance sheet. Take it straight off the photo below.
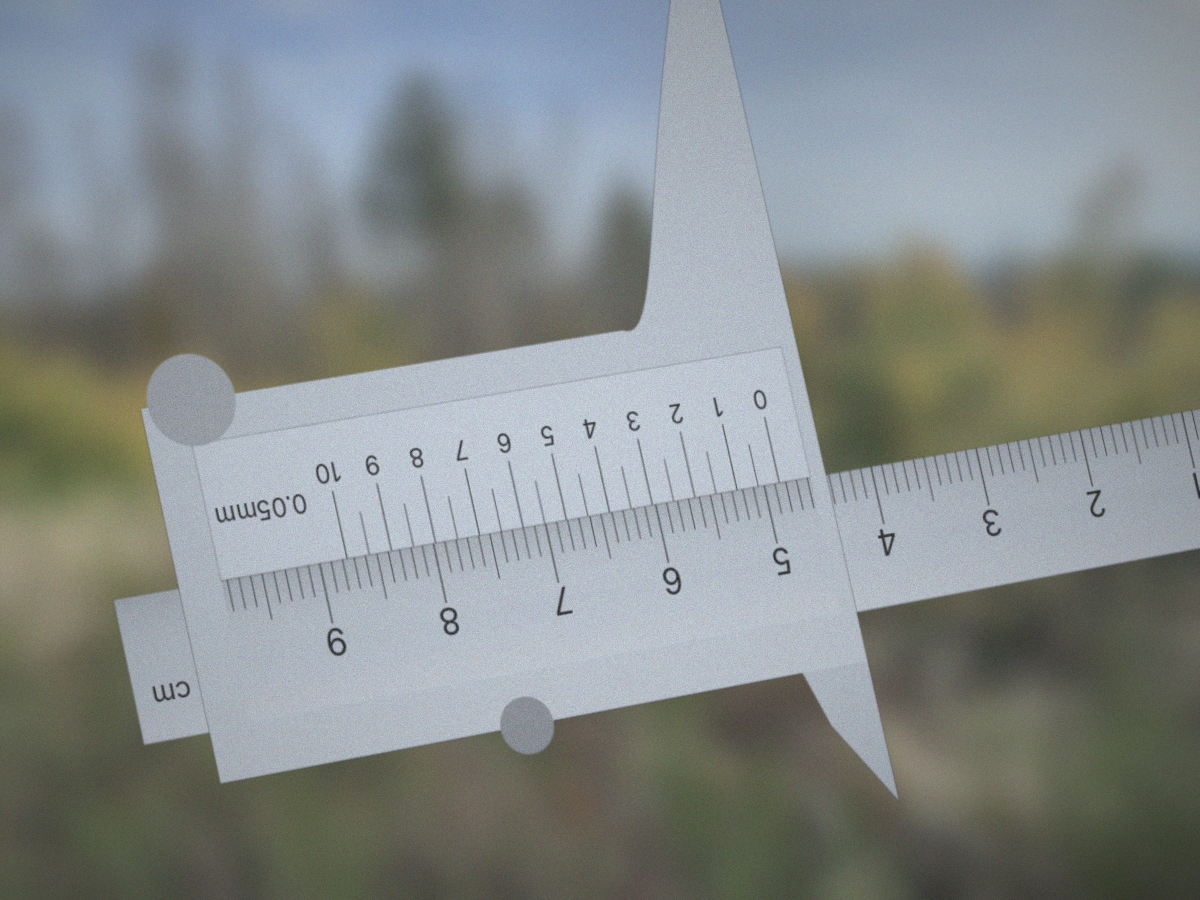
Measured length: 48.6 mm
